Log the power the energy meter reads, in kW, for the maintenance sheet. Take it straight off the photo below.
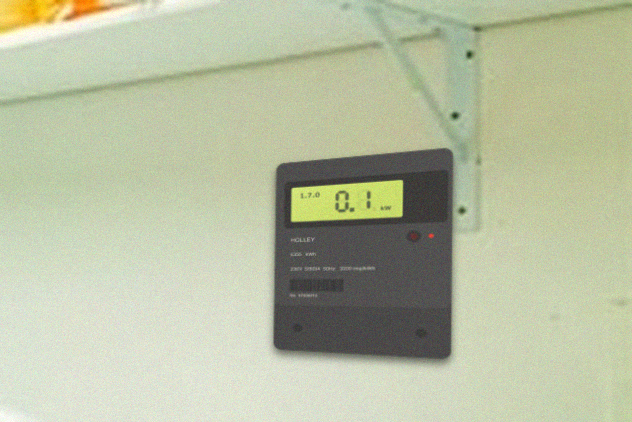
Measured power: 0.1 kW
